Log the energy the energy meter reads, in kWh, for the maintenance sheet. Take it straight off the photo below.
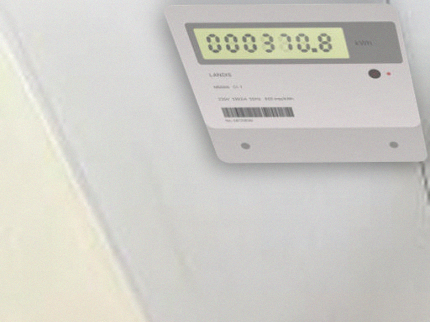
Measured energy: 370.8 kWh
